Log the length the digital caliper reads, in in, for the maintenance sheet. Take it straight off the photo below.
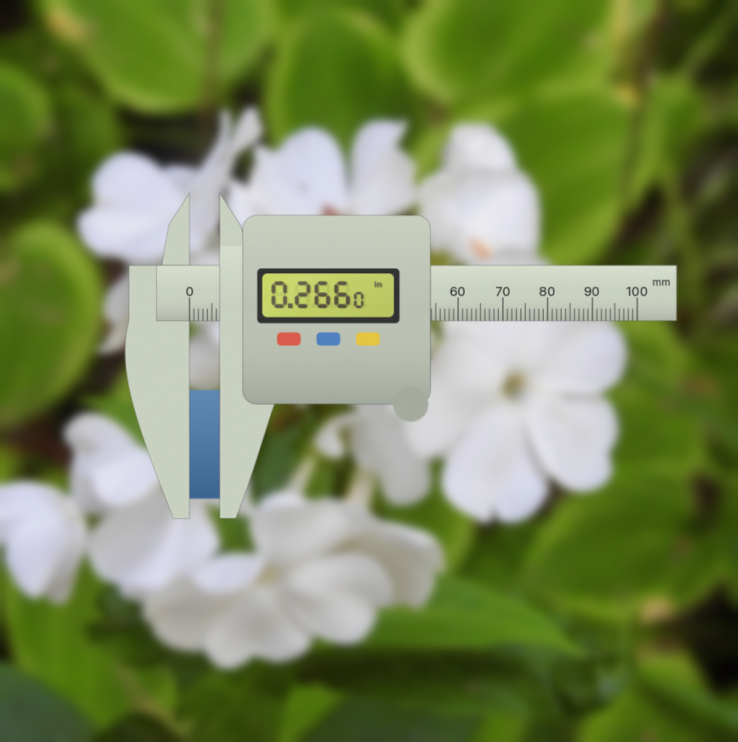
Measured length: 0.2660 in
